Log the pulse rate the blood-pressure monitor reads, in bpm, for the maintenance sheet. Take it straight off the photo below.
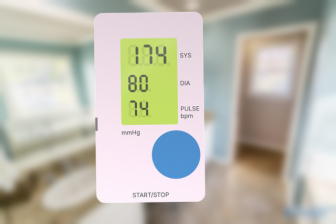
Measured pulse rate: 74 bpm
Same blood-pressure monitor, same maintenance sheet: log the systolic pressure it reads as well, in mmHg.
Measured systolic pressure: 174 mmHg
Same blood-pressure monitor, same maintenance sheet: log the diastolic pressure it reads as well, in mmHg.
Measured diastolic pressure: 80 mmHg
